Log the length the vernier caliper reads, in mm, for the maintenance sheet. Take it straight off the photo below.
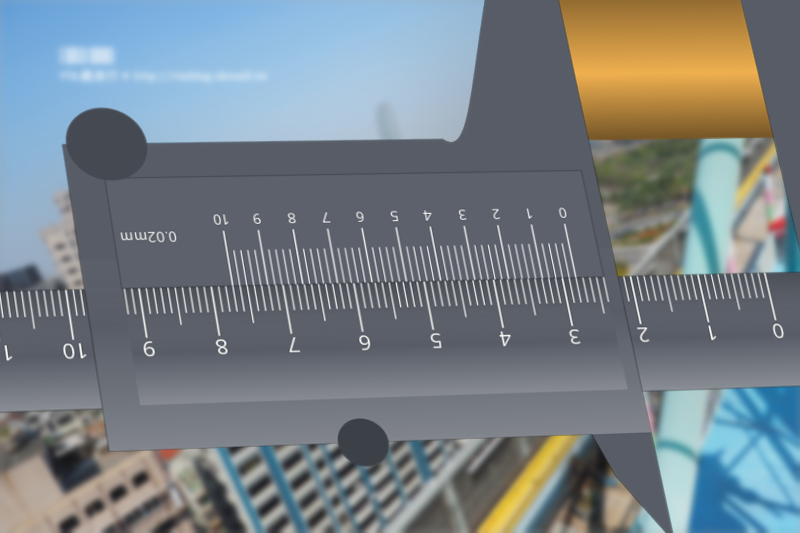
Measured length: 28.0 mm
